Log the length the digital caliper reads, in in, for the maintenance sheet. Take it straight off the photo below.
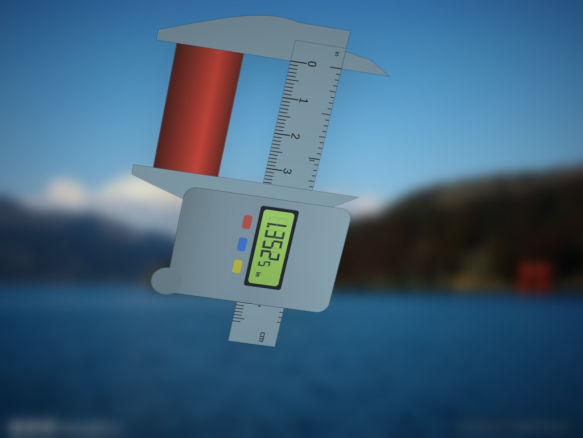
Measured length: 1.3525 in
